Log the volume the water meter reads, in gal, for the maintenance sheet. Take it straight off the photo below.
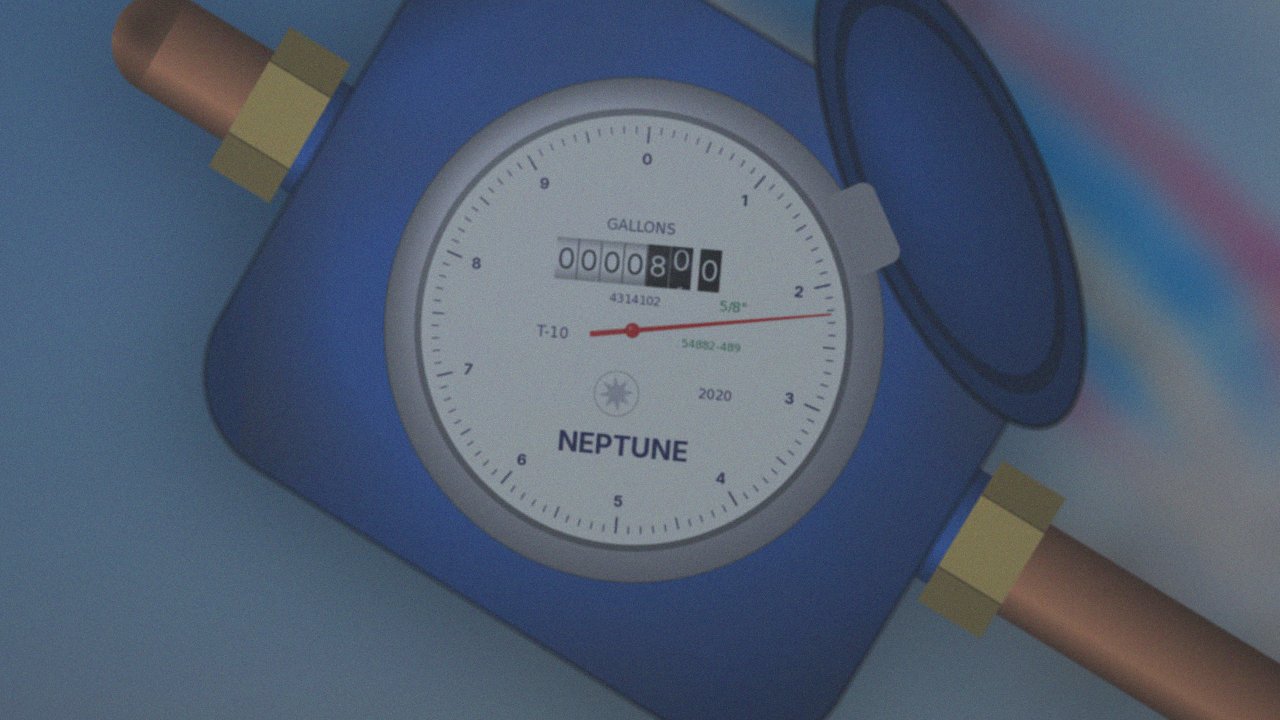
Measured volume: 802.2 gal
